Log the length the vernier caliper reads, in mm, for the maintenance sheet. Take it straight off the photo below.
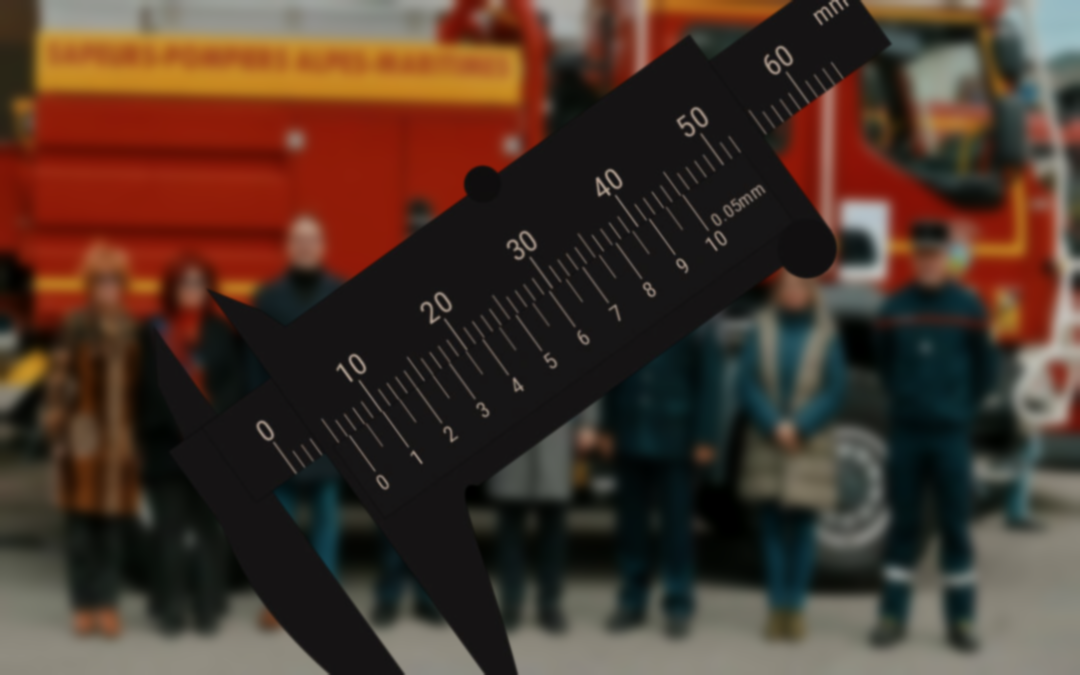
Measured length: 6.2 mm
